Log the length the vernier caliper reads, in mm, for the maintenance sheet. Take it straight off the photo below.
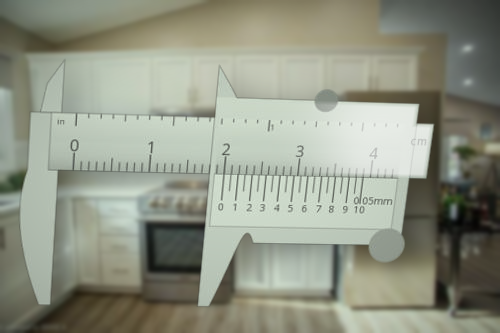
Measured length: 20.0 mm
